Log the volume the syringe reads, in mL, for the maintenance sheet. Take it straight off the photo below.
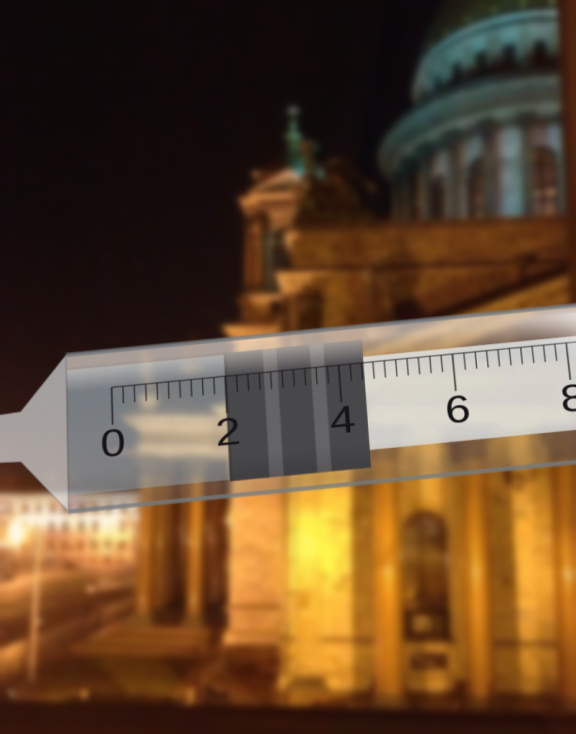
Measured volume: 2 mL
